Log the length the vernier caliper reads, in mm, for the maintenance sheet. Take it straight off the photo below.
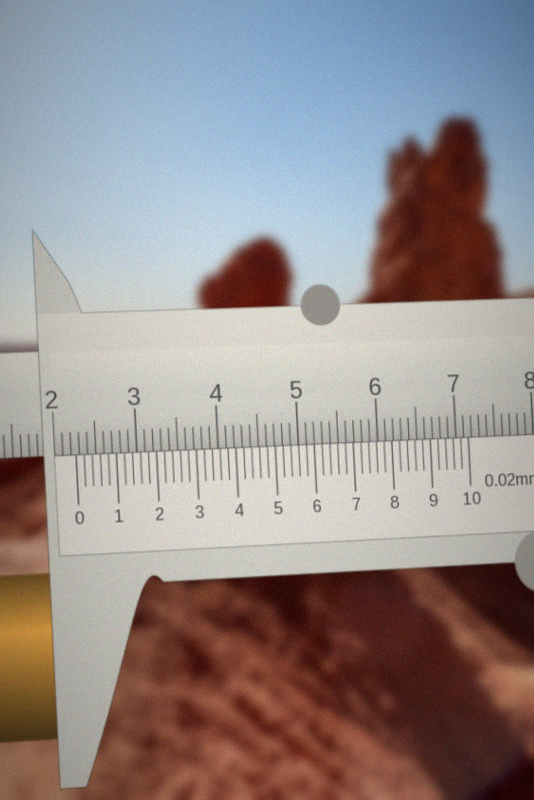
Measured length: 22.6 mm
